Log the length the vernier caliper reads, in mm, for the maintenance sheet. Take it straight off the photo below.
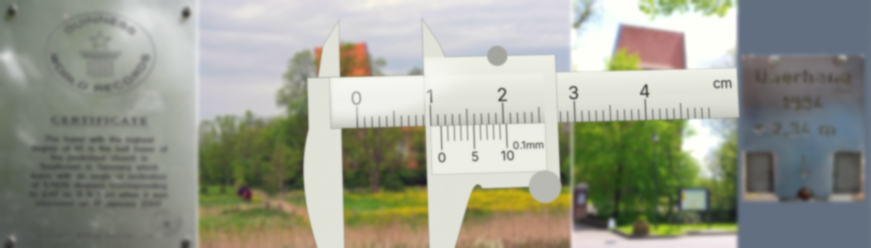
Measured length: 11.4 mm
